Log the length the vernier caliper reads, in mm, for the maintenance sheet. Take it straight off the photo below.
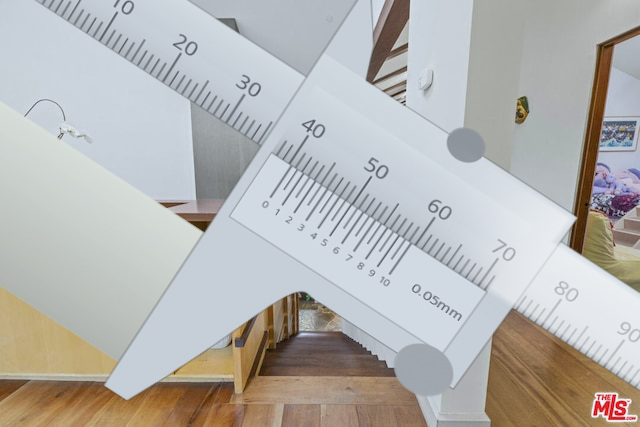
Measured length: 40.4 mm
